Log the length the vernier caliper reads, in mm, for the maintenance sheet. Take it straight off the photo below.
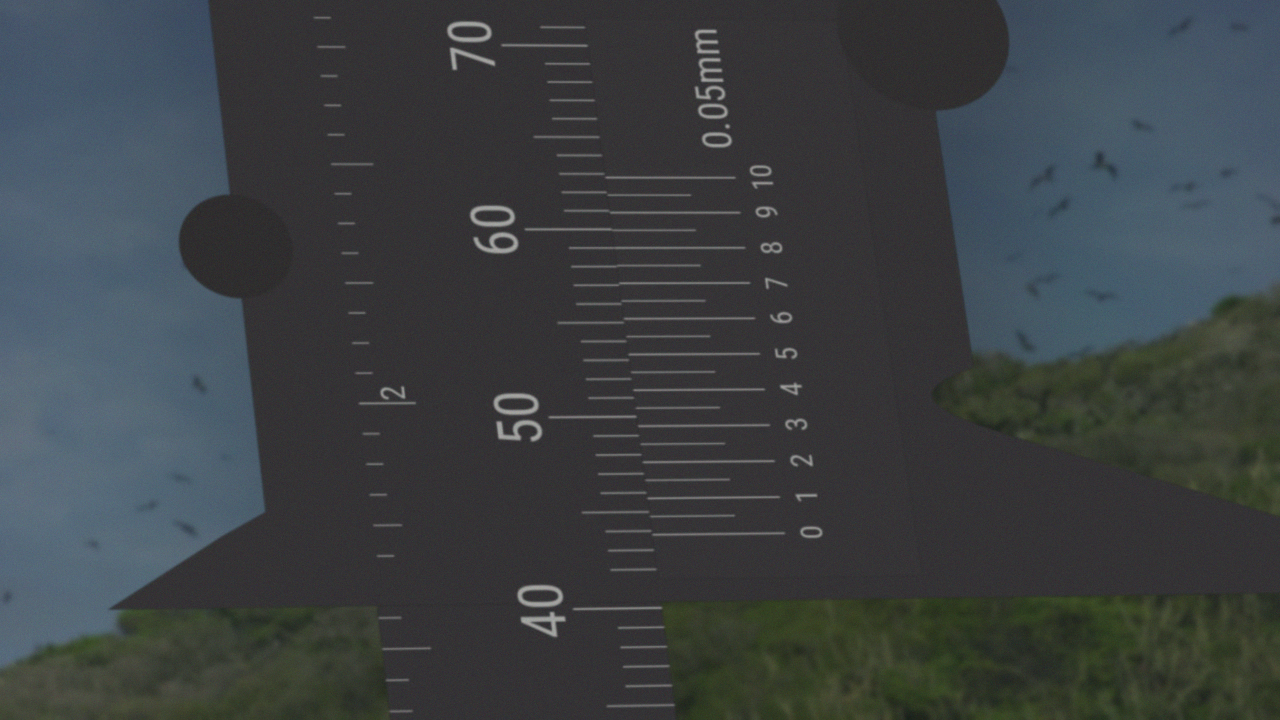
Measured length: 43.8 mm
